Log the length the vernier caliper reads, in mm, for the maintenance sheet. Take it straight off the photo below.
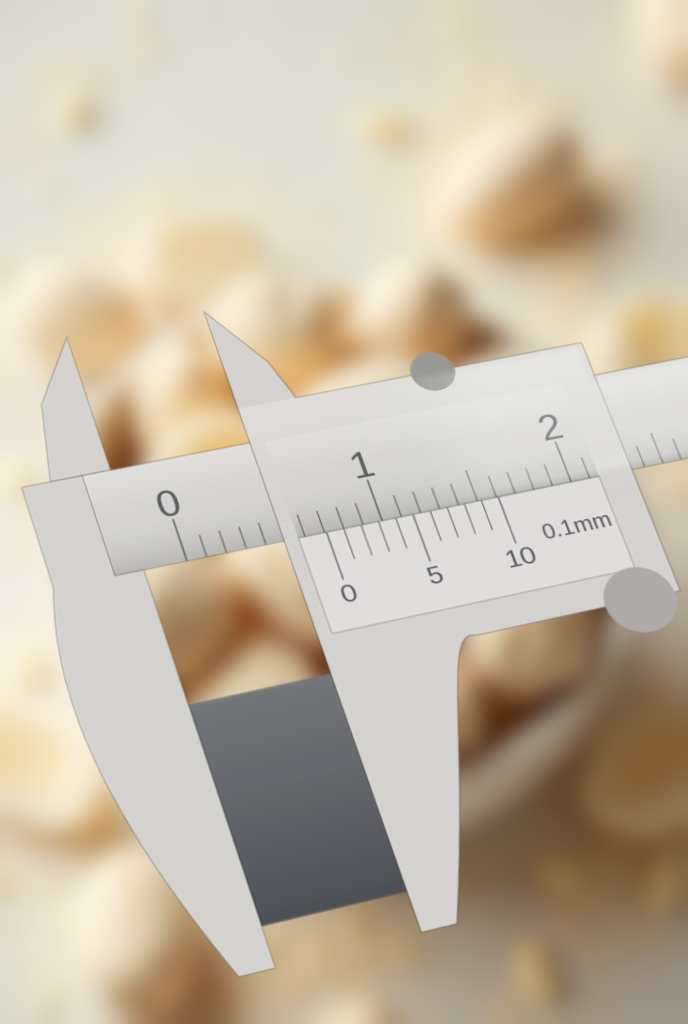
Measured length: 7.1 mm
